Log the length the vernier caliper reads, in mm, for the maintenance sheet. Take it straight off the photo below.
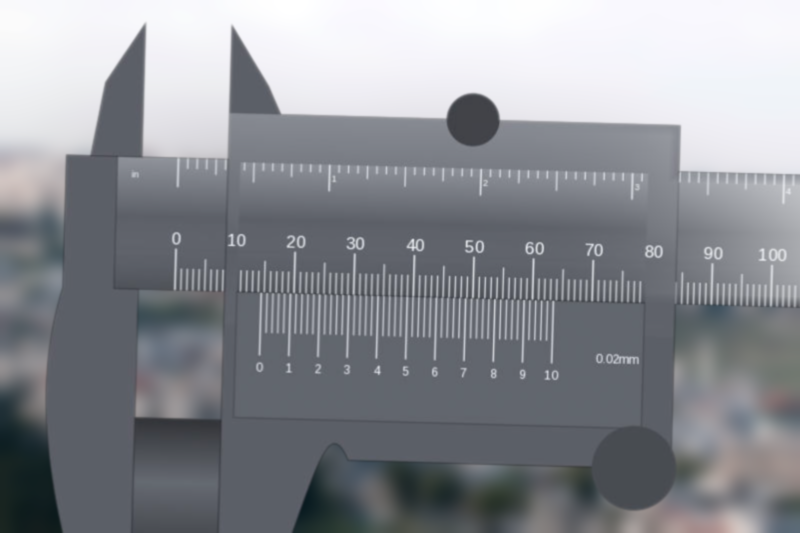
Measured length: 14.5 mm
